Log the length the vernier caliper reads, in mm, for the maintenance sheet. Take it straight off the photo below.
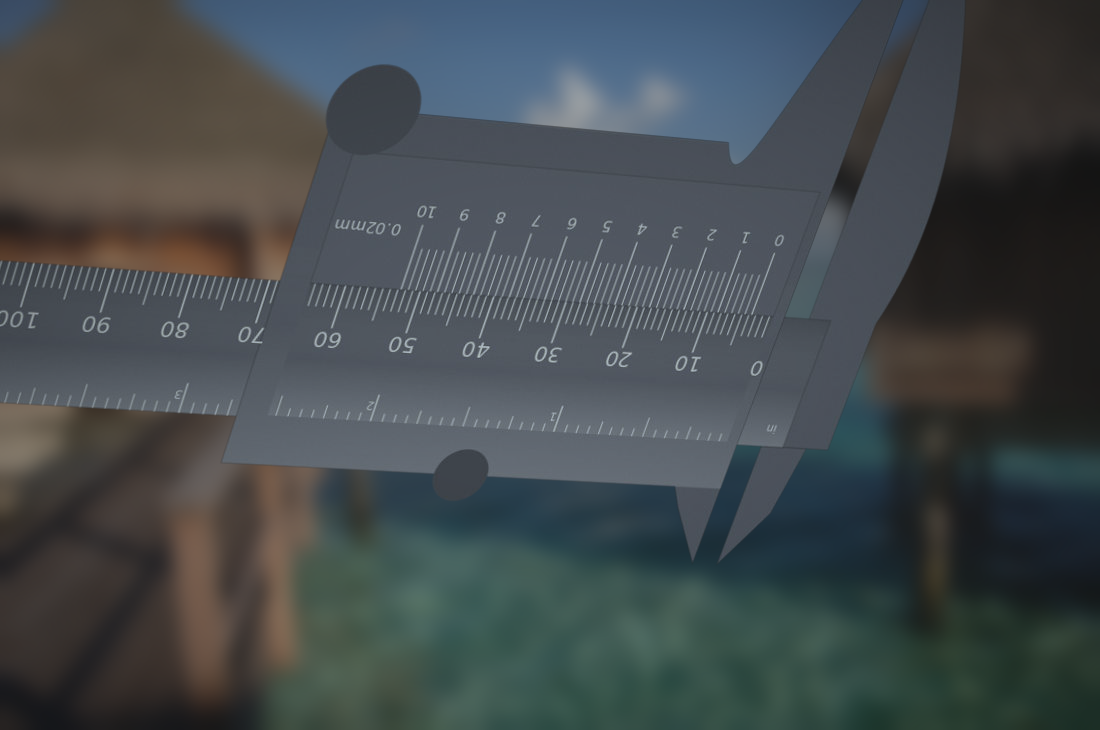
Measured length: 3.6 mm
